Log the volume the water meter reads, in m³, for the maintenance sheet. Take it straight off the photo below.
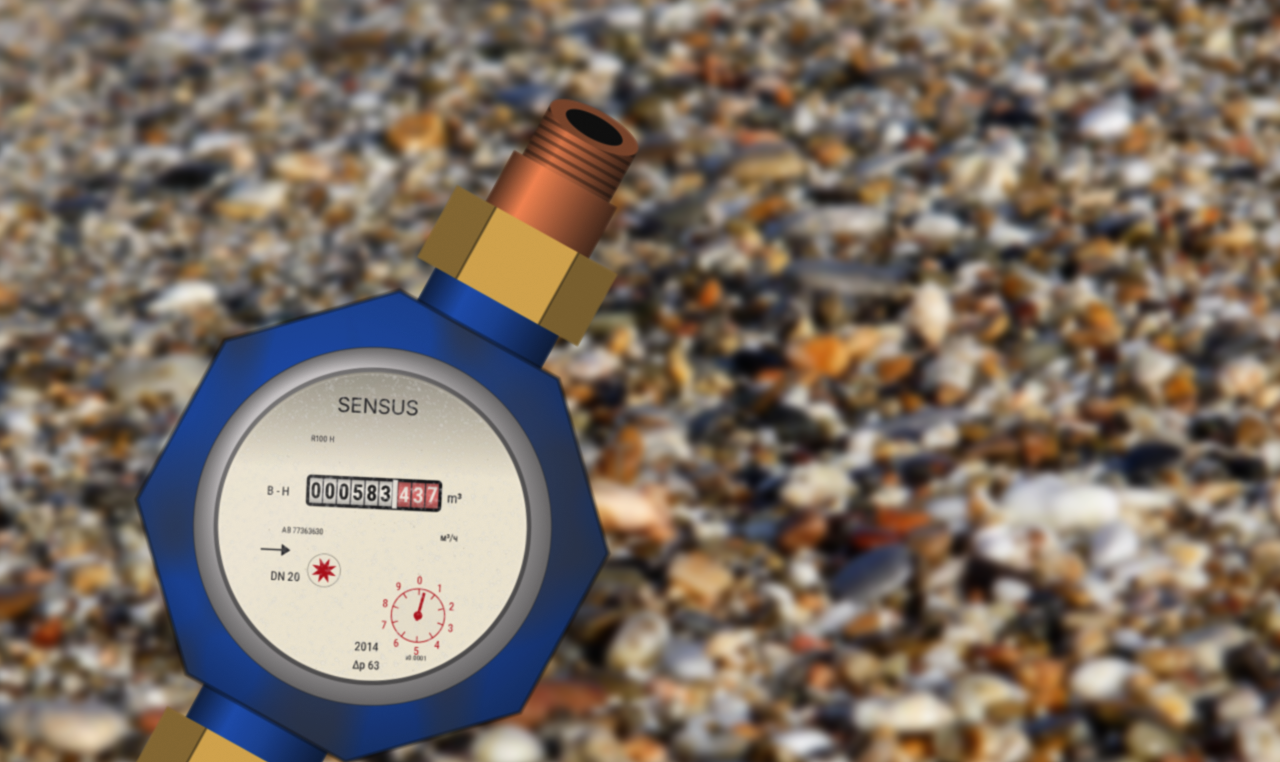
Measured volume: 583.4370 m³
